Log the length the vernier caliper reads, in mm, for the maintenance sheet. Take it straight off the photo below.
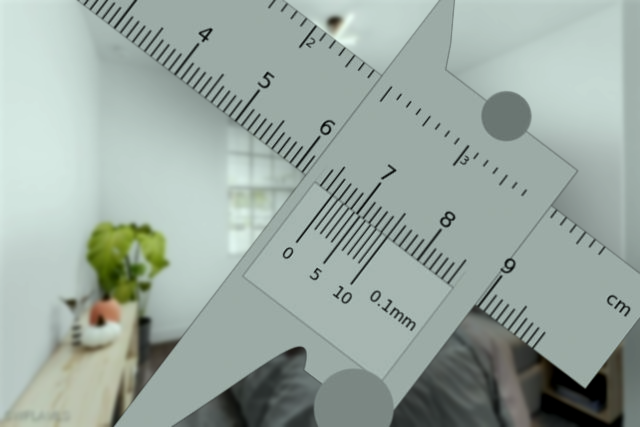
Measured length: 66.0 mm
